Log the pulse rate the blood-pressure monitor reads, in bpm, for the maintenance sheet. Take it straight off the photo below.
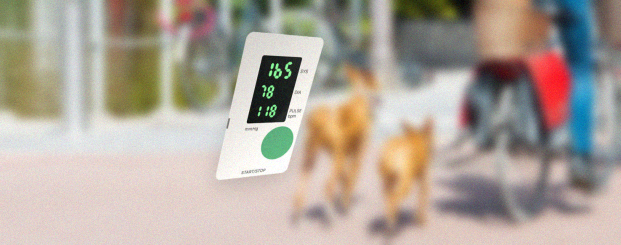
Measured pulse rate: 118 bpm
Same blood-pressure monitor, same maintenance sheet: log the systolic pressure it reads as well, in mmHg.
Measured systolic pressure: 165 mmHg
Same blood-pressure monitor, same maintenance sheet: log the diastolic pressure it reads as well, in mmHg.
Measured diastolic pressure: 78 mmHg
